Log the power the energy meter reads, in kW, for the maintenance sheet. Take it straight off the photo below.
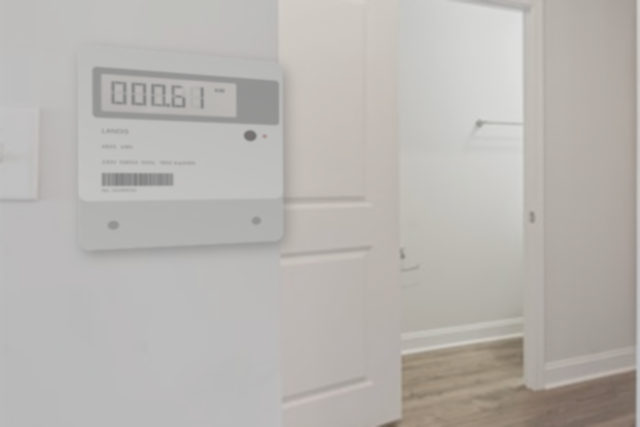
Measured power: 0.61 kW
